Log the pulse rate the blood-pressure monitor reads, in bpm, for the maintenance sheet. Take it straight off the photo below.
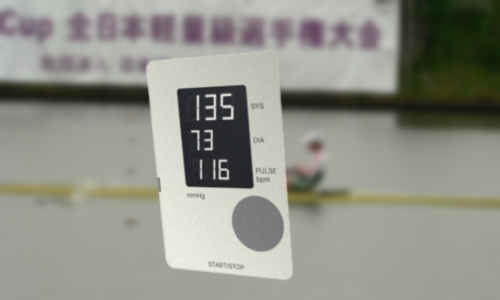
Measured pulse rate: 116 bpm
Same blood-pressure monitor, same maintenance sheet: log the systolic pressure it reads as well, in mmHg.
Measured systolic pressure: 135 mmHg
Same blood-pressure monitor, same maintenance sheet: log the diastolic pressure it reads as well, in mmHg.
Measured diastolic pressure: 73 mmHg
